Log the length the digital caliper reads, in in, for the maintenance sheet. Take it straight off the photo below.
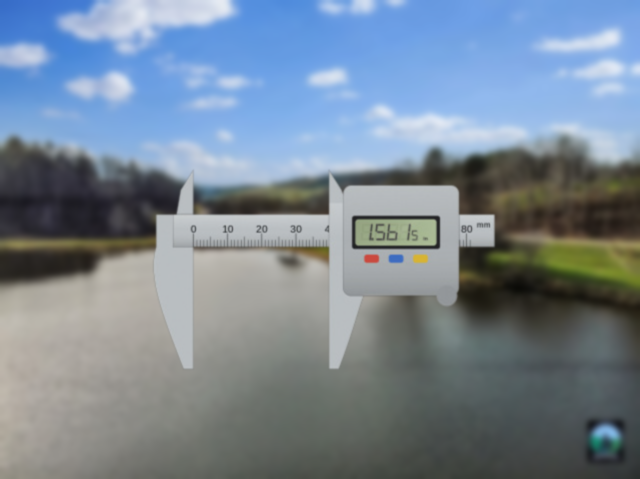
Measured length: 1.5615 in
